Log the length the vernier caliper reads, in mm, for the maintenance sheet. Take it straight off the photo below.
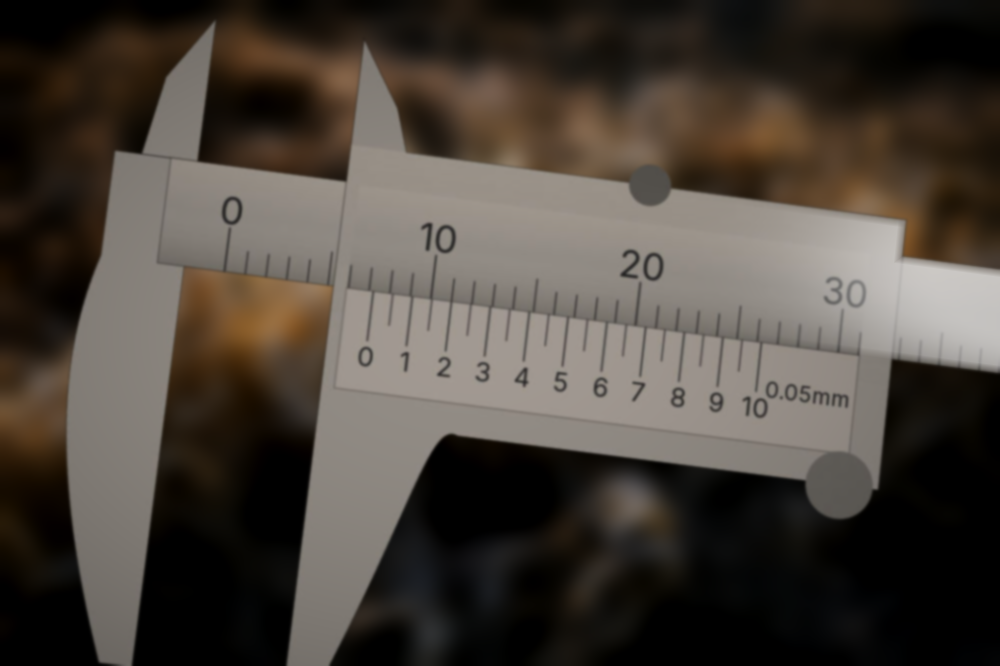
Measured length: 7.2 mm
